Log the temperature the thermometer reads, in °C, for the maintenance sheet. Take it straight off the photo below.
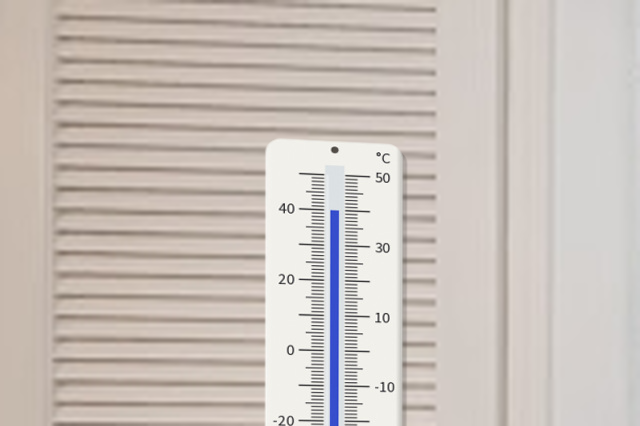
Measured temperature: 40 °C
